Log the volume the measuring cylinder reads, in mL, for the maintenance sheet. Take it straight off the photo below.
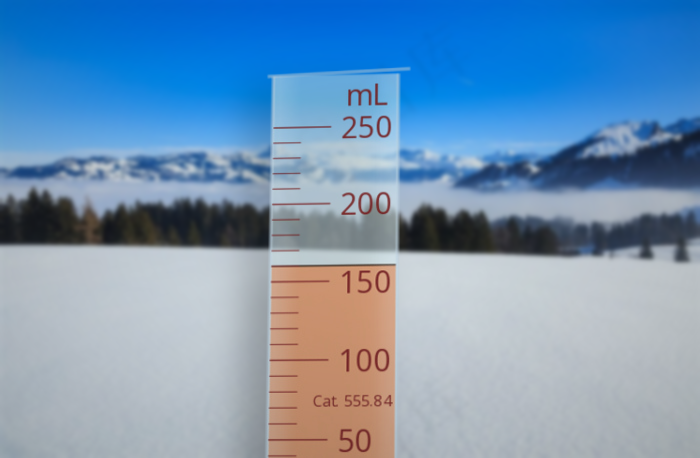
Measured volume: 160 mL
